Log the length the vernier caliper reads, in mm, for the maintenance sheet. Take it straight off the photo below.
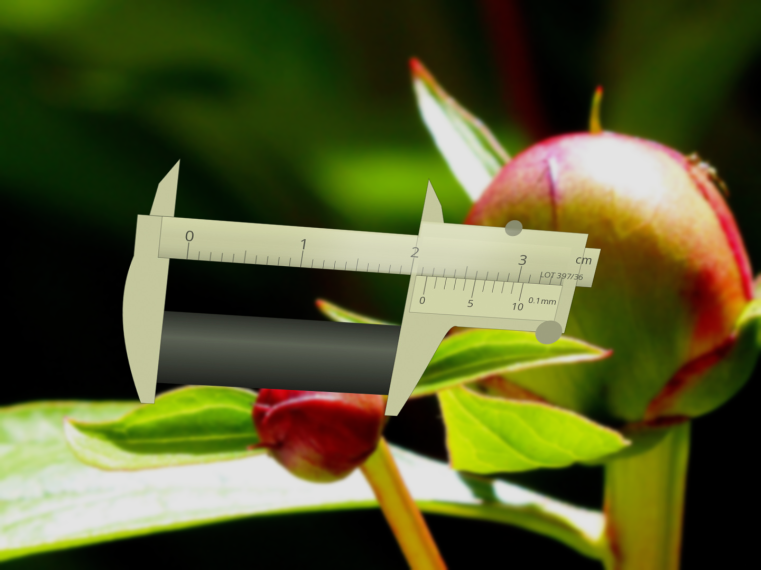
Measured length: 21.5 mm
